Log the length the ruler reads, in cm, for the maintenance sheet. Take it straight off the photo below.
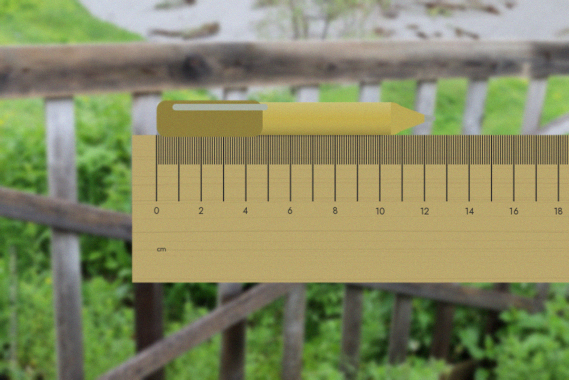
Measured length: 12.5 cm
